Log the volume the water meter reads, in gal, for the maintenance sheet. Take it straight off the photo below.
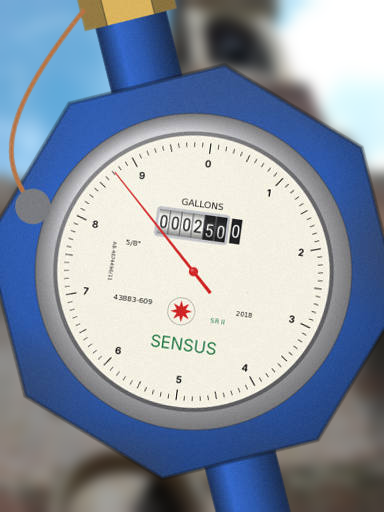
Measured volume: 2498.7 gal
